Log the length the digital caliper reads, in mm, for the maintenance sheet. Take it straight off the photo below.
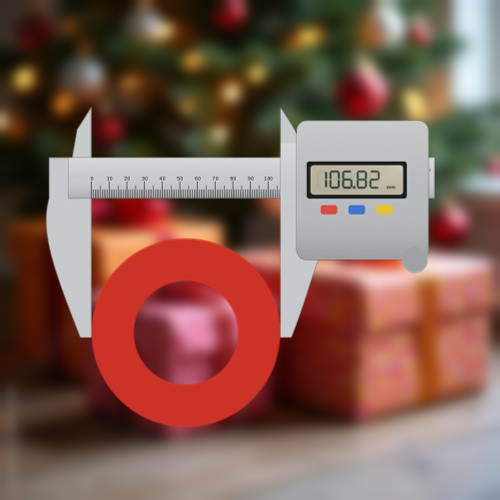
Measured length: 106.82 mm
